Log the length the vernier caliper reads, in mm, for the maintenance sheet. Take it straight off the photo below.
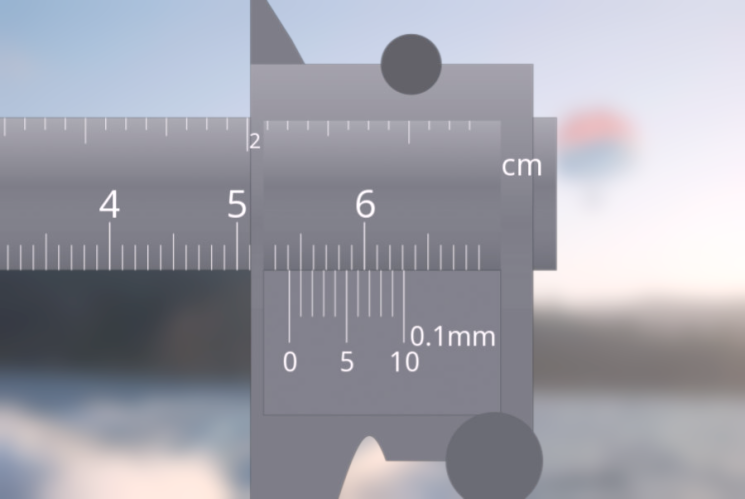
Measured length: 54.1 mm
